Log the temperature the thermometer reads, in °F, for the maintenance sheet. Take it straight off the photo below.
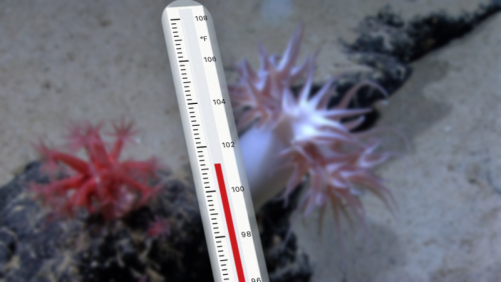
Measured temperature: 101.2 °F
